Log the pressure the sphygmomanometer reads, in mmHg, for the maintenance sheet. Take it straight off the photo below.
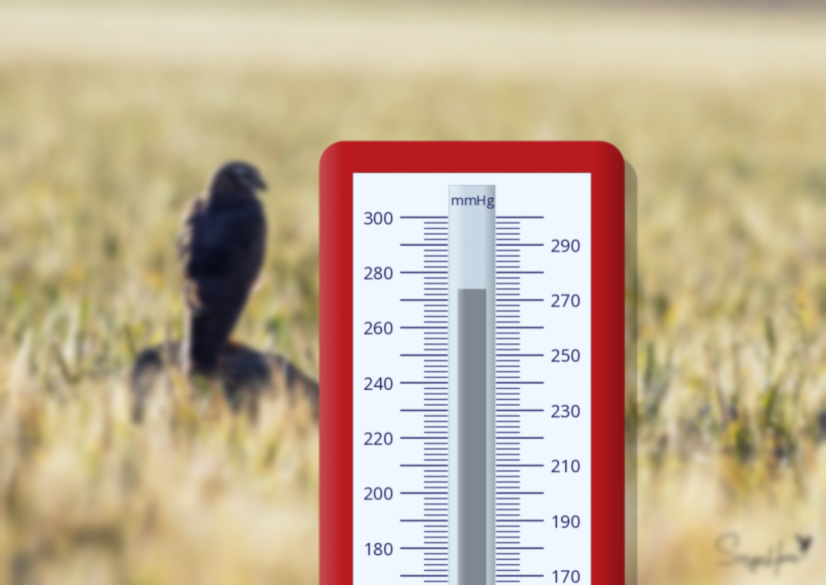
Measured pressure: 274 mmHg
